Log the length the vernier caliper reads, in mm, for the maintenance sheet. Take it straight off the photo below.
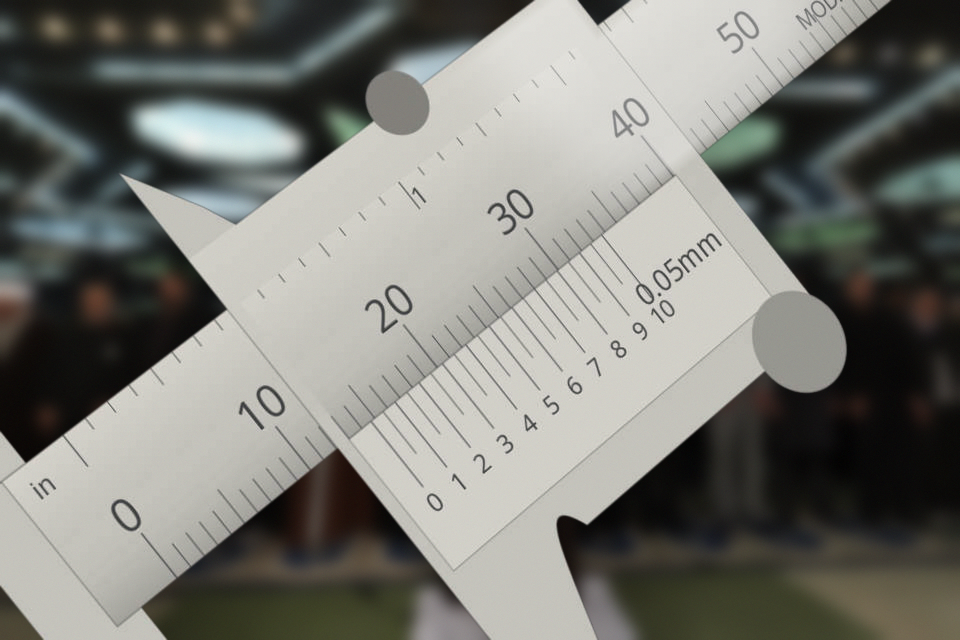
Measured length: 14.7 mm
